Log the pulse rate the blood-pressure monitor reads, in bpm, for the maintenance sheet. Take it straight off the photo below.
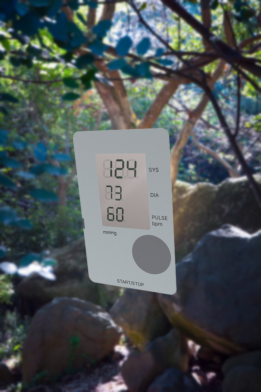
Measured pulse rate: 60 bpm
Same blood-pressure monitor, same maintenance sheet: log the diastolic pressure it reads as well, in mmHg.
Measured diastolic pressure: 73 mmHg
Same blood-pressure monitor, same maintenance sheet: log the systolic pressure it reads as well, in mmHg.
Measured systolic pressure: 124 mmHg
